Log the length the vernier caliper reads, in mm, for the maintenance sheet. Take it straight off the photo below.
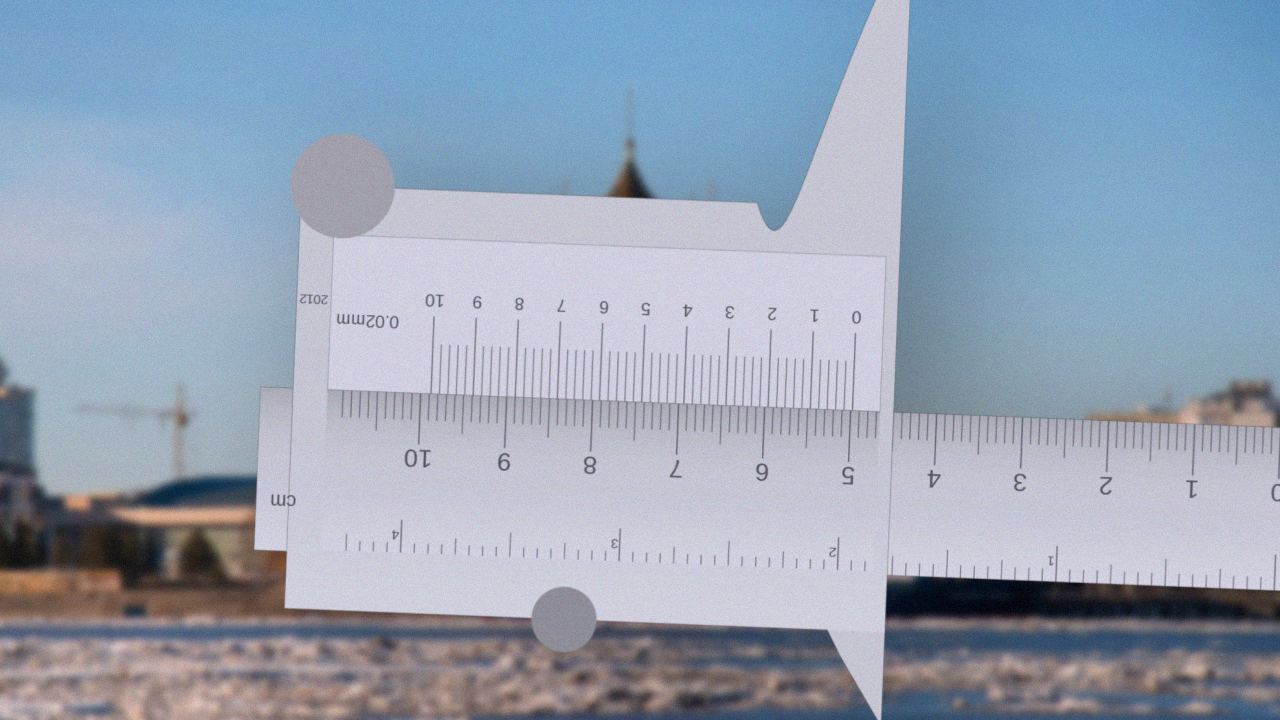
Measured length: 49.8 mm
